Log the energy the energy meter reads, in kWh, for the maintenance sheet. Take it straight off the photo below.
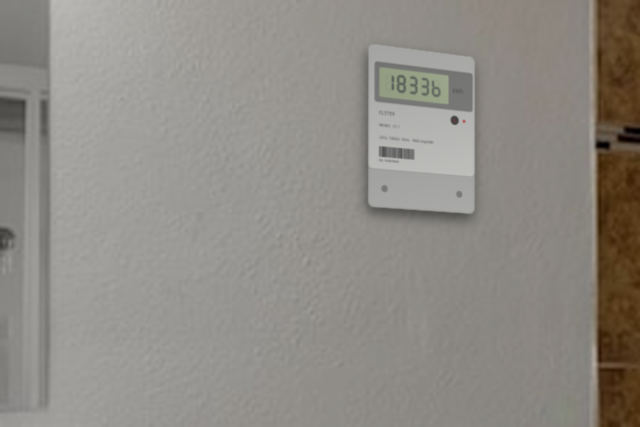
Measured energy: 18336 kWh
